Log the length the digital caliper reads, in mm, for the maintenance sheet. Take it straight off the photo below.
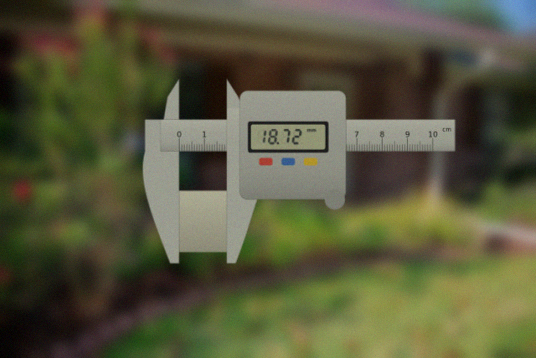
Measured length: 18.72 mm
